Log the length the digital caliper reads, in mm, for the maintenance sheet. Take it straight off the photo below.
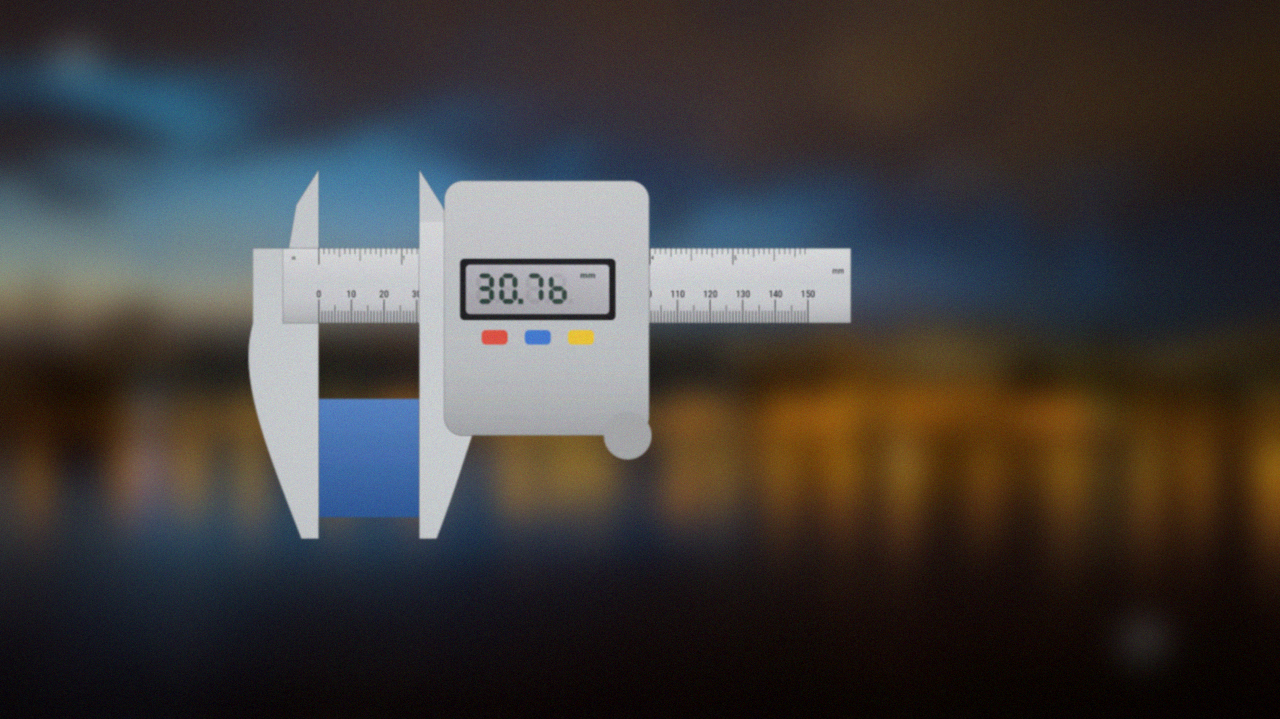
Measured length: 30.76 mm
